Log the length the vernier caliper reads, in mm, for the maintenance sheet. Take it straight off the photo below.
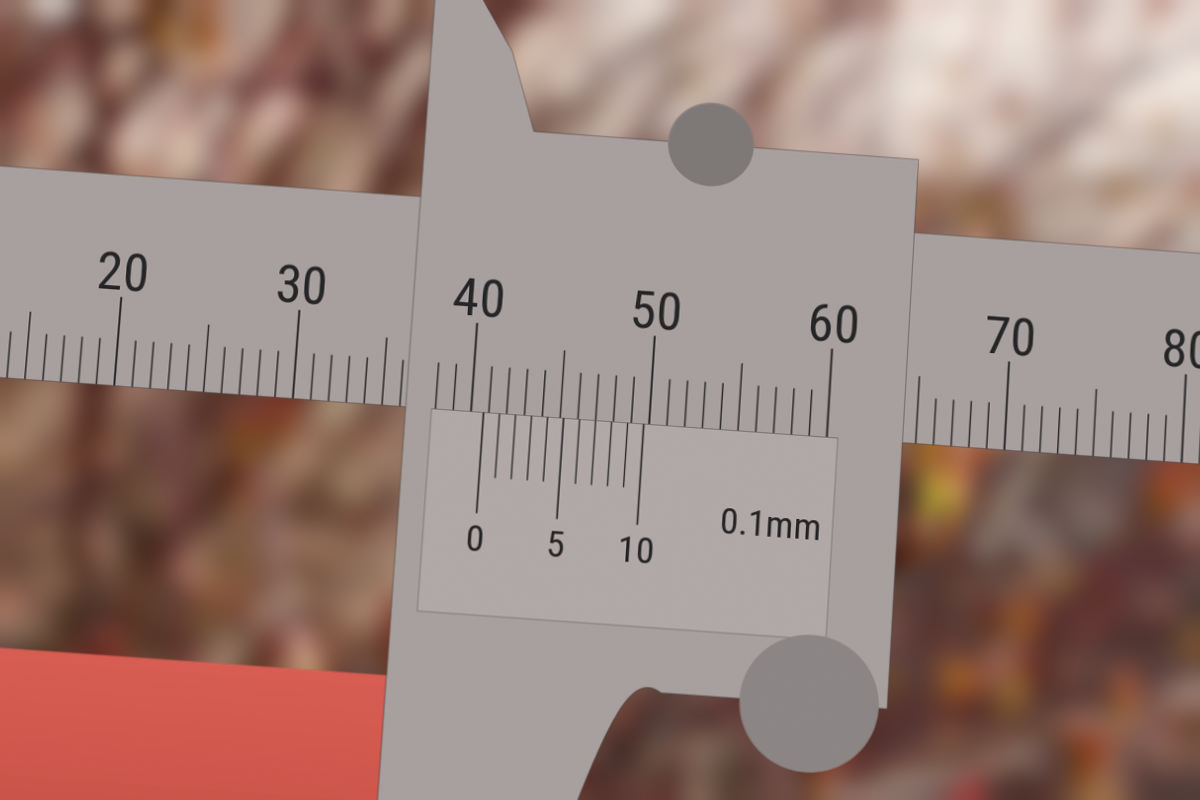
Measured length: 40.7 mm
